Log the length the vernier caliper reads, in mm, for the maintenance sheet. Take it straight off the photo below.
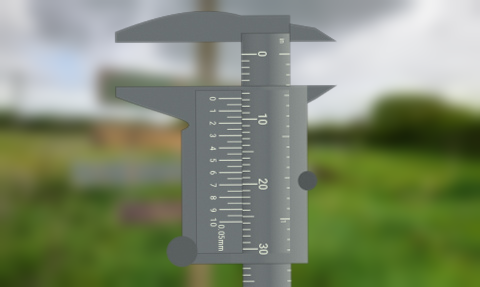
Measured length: 6.8 mm
